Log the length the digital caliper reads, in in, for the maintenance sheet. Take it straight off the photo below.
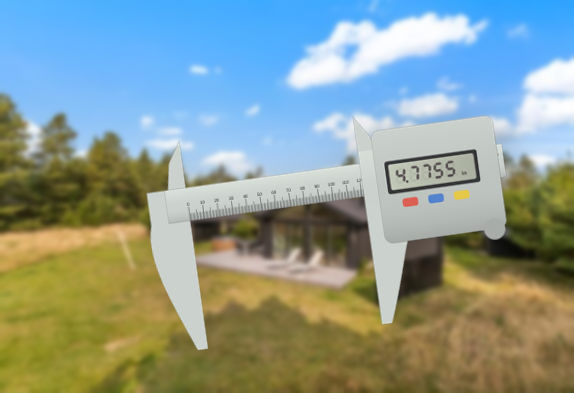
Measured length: 4.7755 in
